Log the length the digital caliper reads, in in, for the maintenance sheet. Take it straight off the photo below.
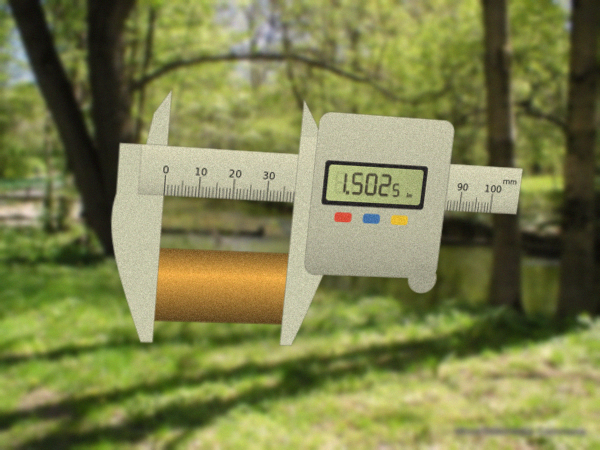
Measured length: 1.5025 in
